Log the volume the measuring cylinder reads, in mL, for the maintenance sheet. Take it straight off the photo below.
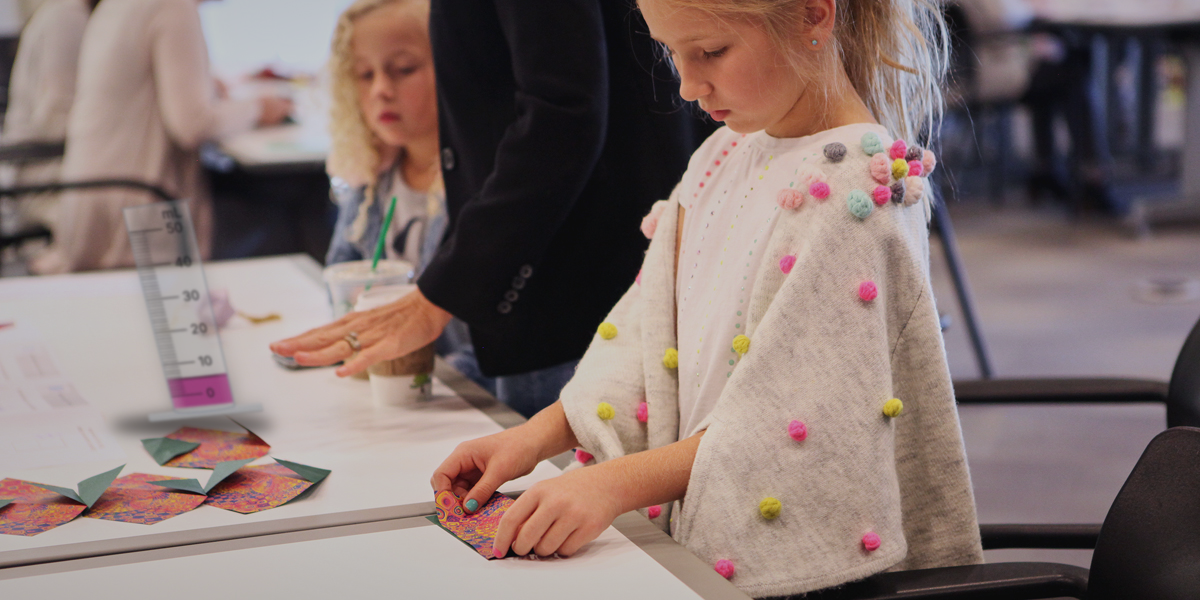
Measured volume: 5 mL
